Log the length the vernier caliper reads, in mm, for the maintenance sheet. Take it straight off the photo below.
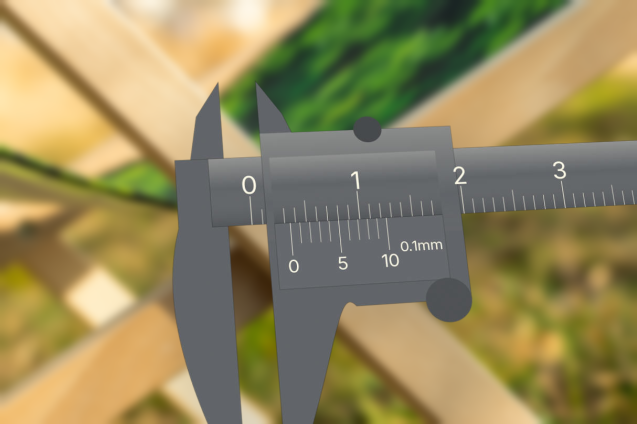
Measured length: 3.5 mm
